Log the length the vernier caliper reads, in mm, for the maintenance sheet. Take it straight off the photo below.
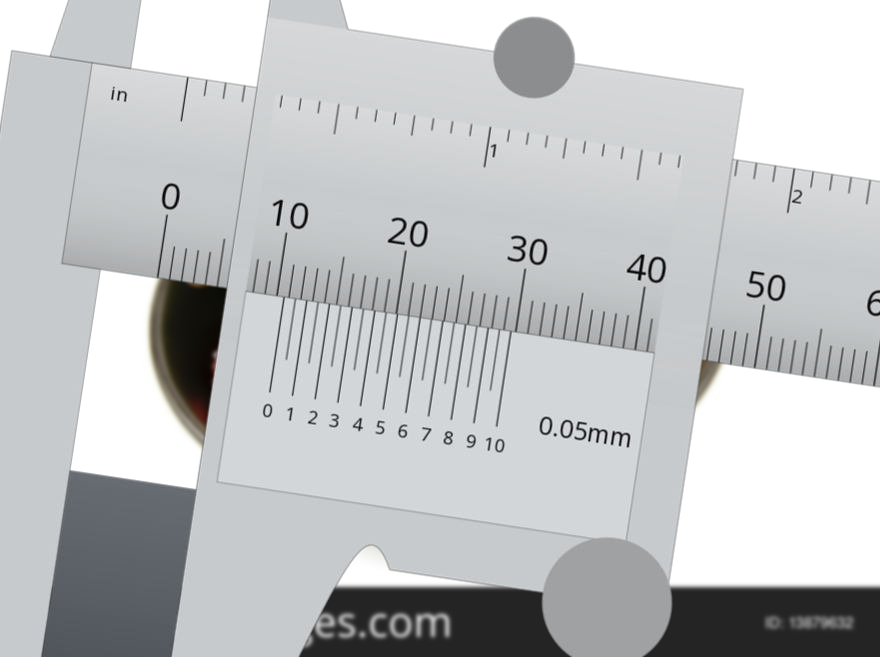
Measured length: 10.6 mm
